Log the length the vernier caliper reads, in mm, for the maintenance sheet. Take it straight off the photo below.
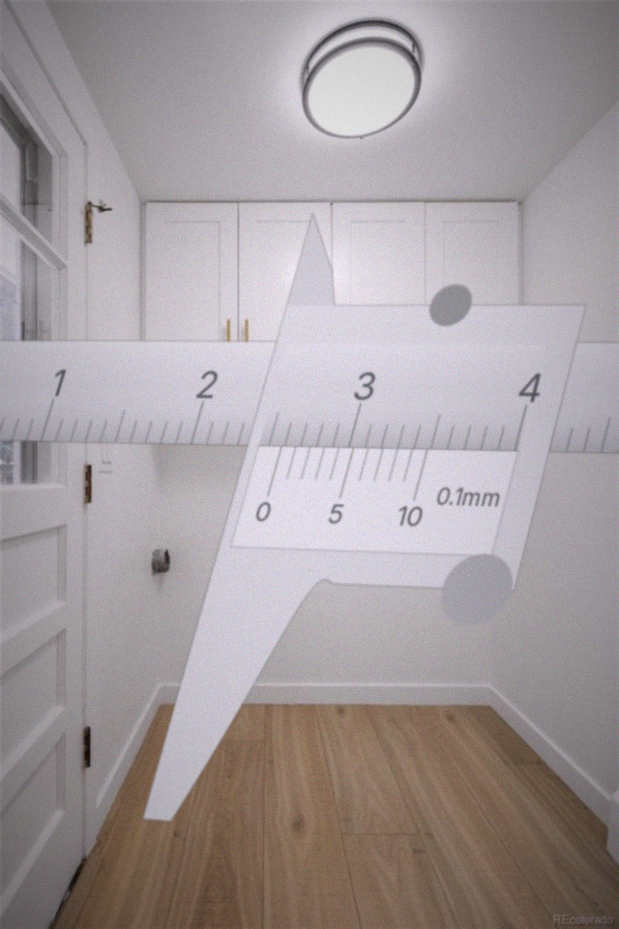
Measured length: 25.8 mm
